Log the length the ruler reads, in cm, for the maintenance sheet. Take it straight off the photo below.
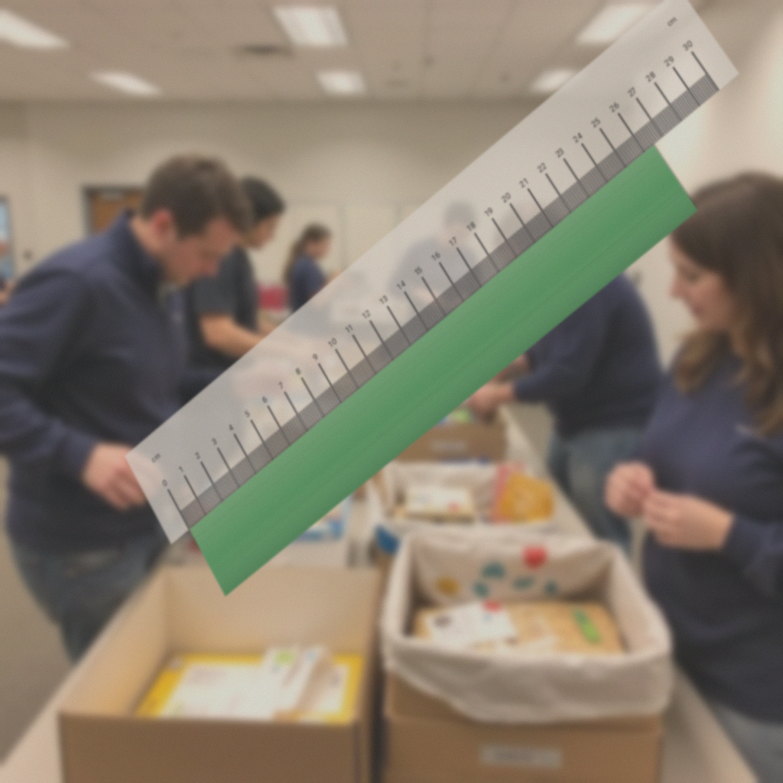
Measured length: 26.5 cm
